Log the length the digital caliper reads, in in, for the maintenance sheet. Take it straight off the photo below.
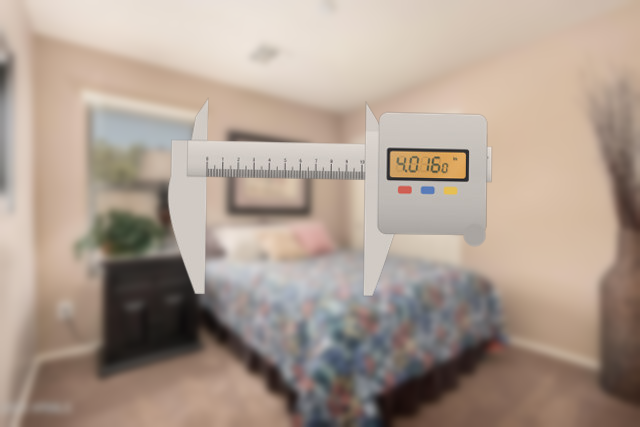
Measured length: 4.0160 in
